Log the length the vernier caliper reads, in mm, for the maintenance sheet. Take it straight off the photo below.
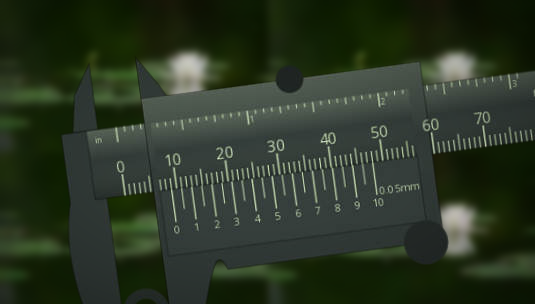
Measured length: 9.0 mm
